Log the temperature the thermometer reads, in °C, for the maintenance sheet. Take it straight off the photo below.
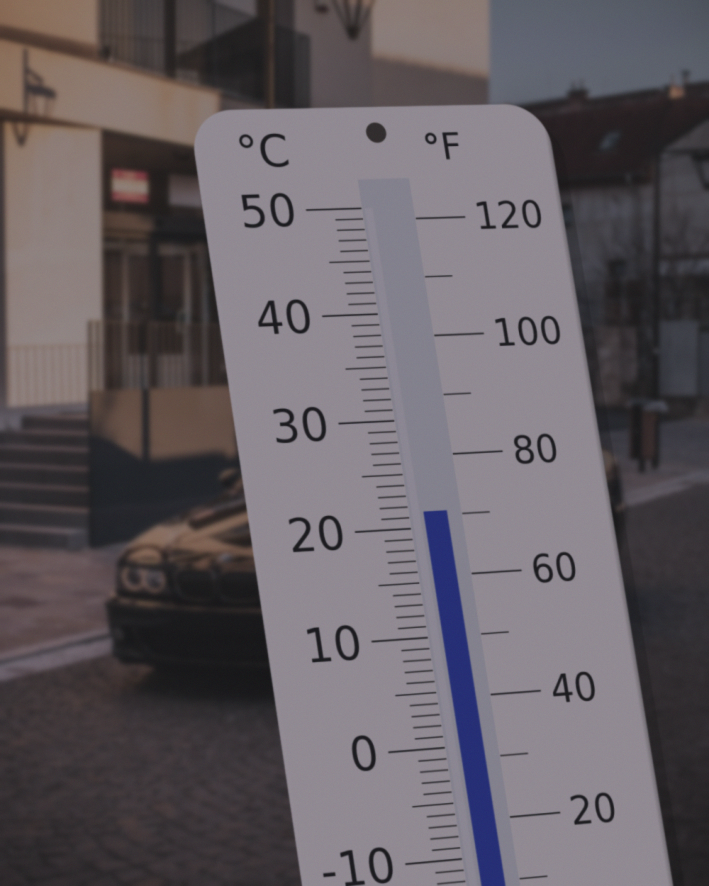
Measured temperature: 21.5 °C
